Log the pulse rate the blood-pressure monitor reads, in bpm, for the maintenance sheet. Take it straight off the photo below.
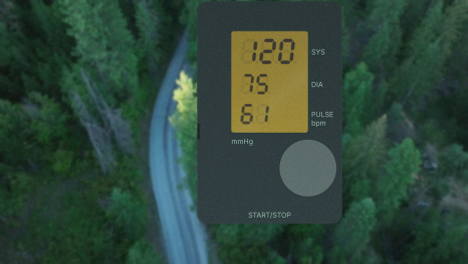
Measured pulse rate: 61 bpm
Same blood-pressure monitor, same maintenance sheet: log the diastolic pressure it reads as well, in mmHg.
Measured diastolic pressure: 75 mmHg
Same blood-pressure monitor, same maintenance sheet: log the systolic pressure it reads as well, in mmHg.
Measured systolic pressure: 120 mmHg
